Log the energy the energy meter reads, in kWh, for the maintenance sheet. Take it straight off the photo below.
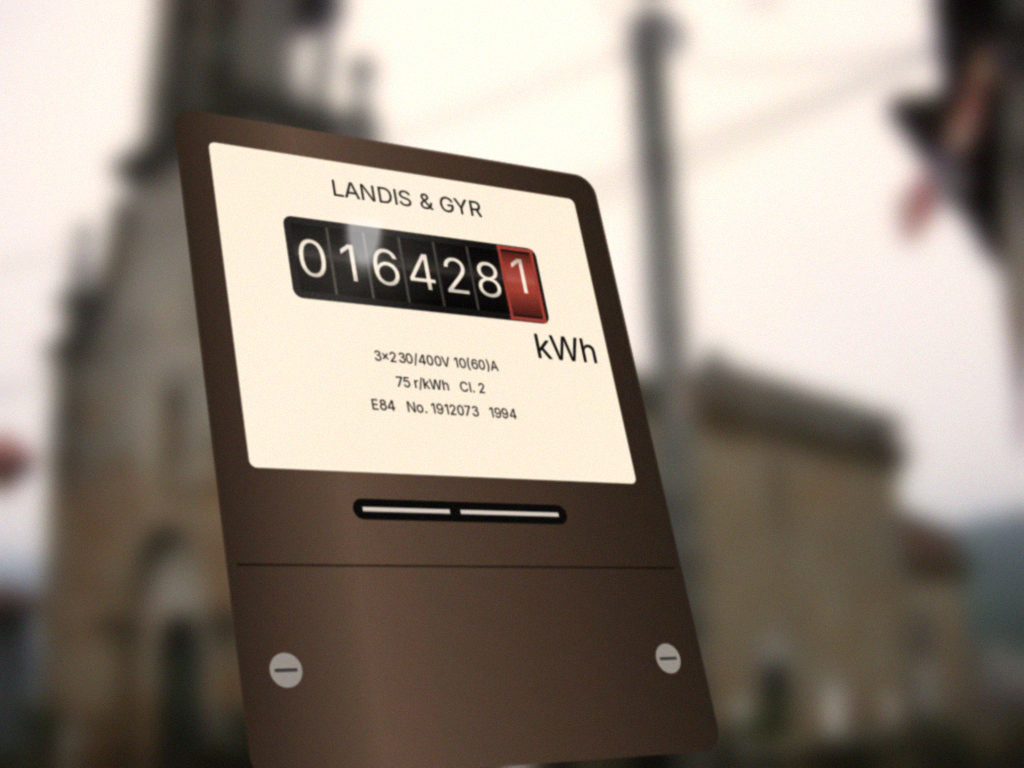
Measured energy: 16428.1 kWh
